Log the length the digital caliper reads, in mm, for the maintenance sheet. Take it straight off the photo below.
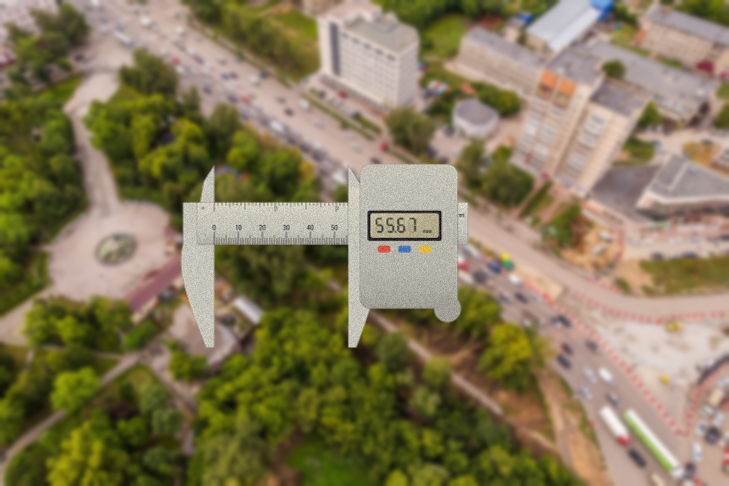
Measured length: 55.67 mm
